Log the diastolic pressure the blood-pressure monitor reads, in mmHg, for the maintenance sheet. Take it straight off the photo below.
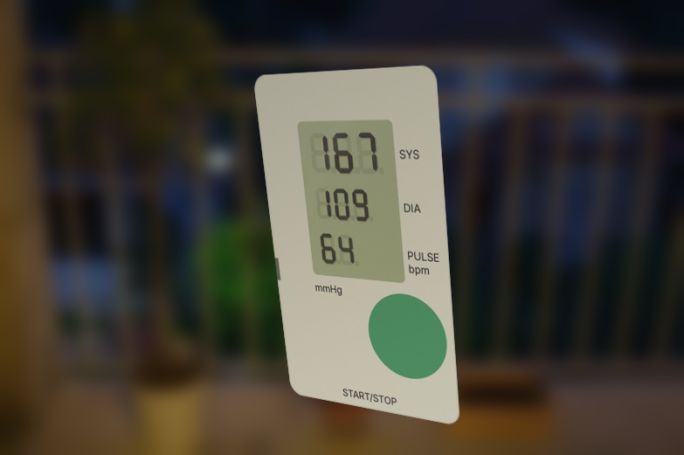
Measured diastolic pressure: 109 mmHg
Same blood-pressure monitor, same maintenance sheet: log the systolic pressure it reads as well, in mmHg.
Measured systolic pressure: 167 mmHg
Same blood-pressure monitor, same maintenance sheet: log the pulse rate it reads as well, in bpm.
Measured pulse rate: 64 bpm
